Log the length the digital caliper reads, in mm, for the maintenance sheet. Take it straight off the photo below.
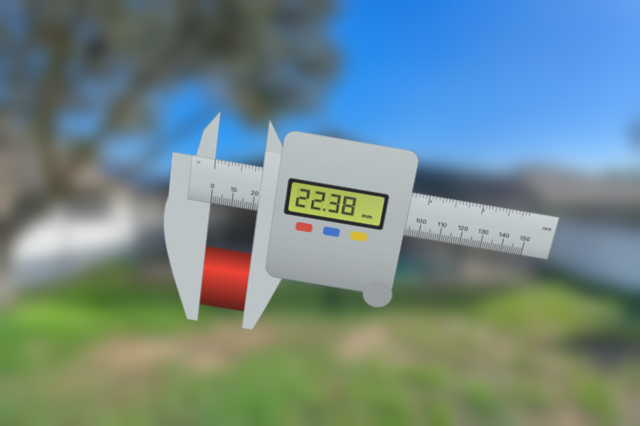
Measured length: 22.38 mm
